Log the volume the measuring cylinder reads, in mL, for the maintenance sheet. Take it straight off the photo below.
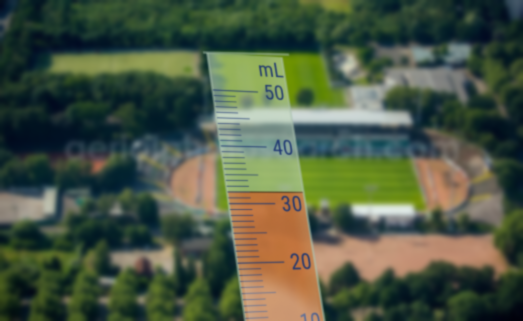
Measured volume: 32 mL
